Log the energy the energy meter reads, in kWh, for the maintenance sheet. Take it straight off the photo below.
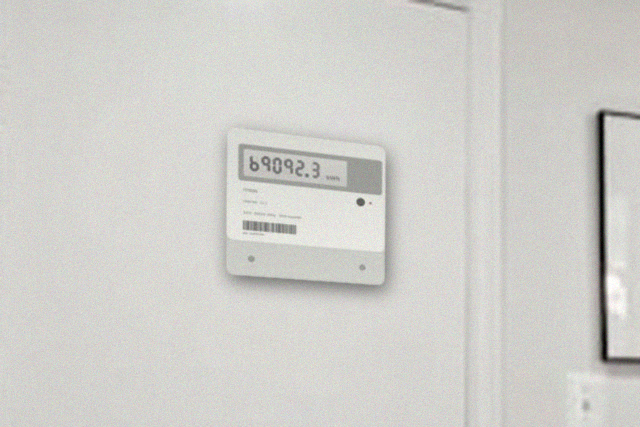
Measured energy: 69092.3 kWh
